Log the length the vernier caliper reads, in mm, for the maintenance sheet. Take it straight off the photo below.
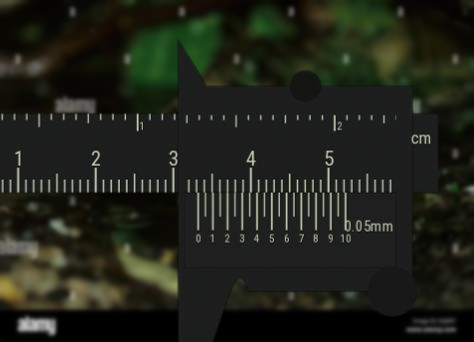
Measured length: 33.2 mm
